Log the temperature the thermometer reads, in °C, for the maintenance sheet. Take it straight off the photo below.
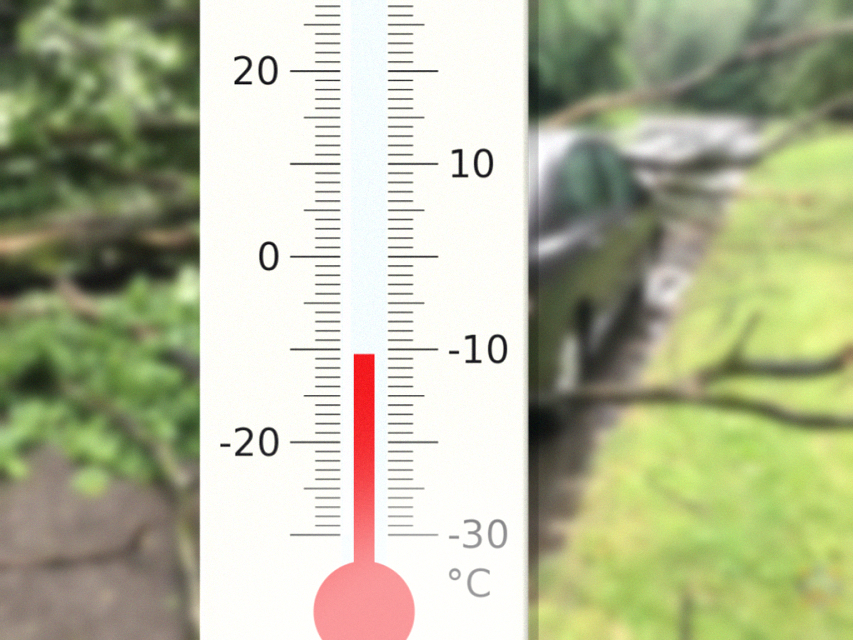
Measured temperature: -10.5 °C
